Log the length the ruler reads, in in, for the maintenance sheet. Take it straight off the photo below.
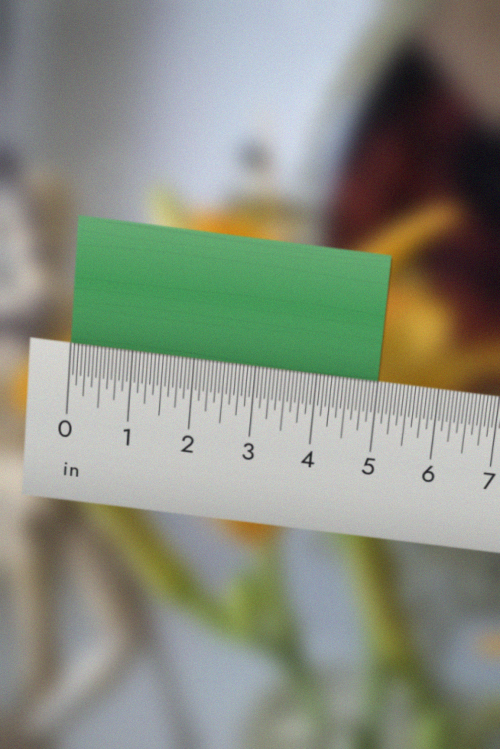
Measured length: 5 in
